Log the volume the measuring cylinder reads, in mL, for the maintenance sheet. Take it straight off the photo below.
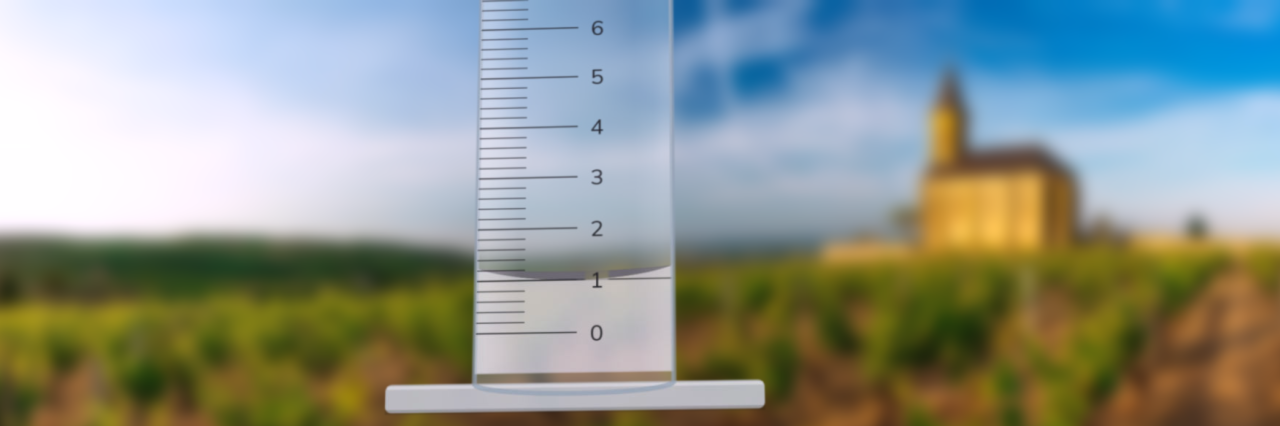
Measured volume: 1 mL
